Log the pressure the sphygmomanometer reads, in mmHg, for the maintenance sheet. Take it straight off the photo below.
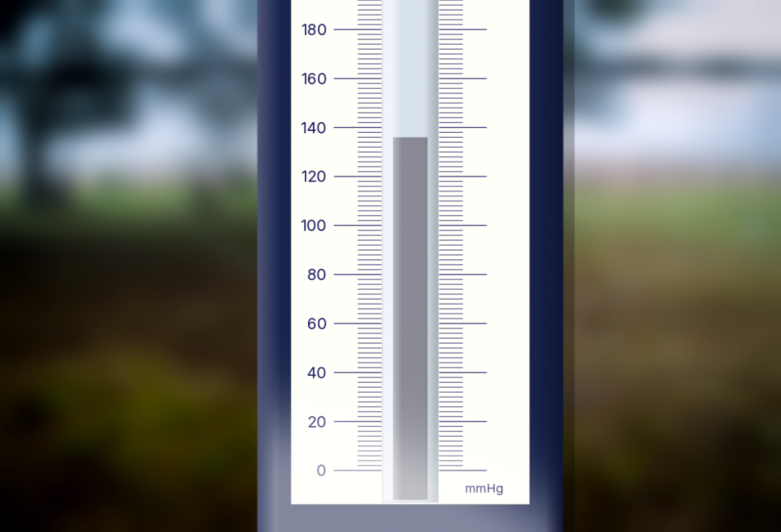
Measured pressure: 136 mmHg
